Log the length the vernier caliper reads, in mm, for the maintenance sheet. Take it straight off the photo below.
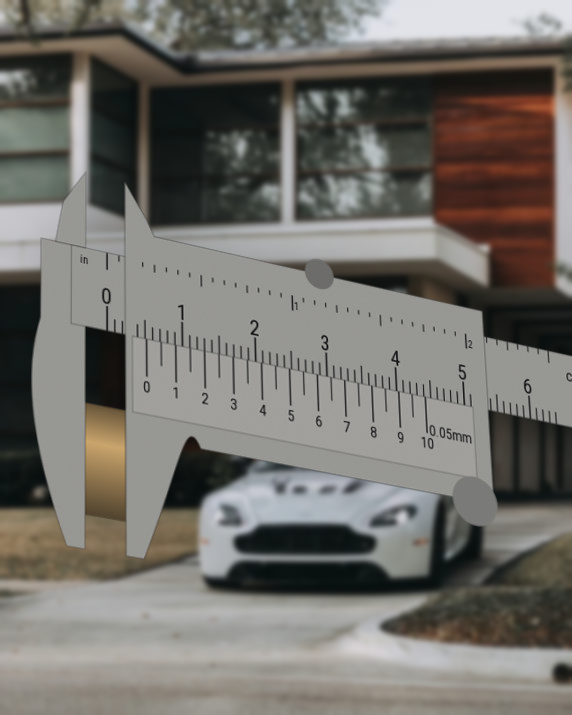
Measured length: 5.2 mm
